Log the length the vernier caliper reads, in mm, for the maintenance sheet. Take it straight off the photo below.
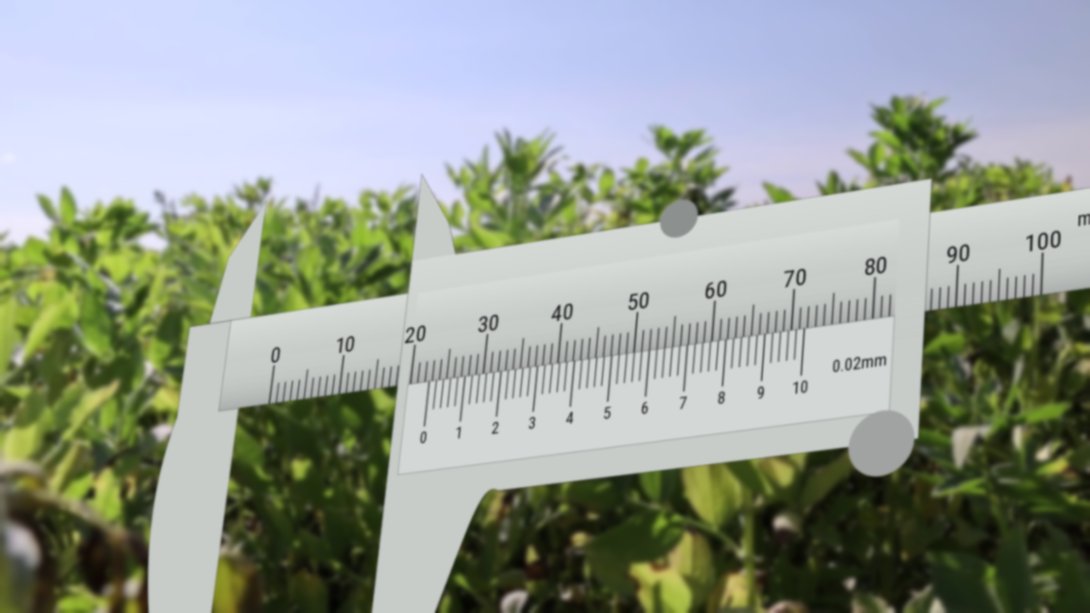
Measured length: 22.6 mm
